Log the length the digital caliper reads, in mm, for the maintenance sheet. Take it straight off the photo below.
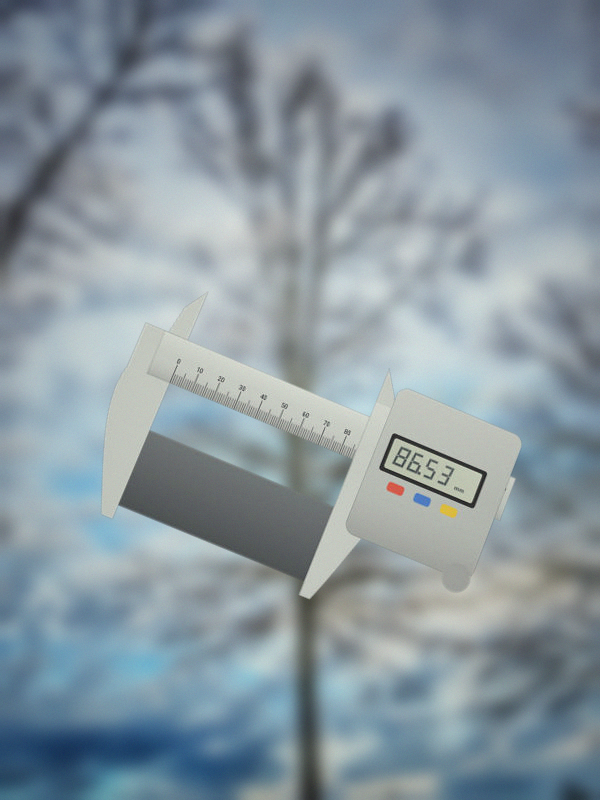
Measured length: 86.53 mm
